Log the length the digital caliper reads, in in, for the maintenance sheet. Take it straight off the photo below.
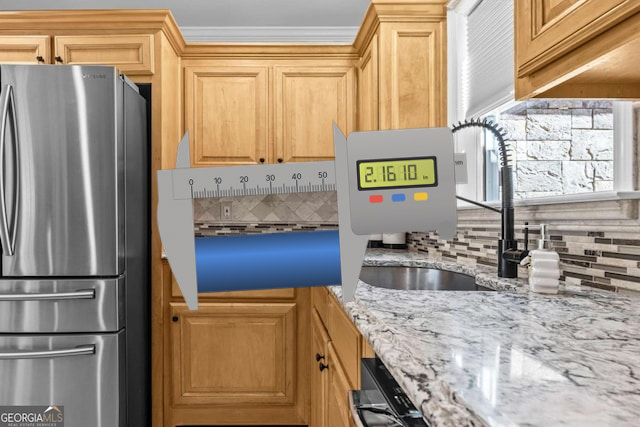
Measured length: 2.1610 in
